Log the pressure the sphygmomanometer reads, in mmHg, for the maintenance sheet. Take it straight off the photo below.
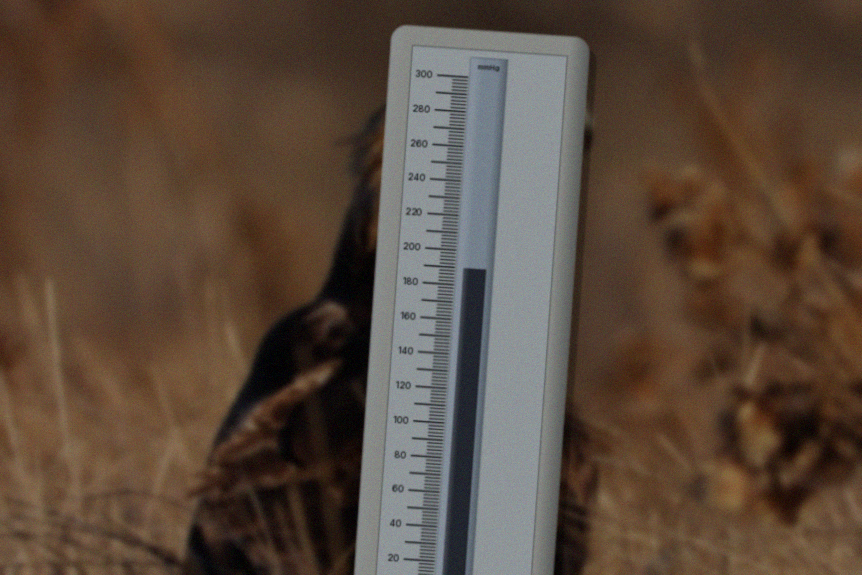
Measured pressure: 190 mmHg
